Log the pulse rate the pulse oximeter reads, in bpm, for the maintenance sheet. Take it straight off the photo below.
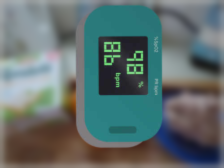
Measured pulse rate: 86 bpm
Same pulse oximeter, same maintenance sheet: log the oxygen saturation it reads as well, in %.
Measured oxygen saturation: 98 %
